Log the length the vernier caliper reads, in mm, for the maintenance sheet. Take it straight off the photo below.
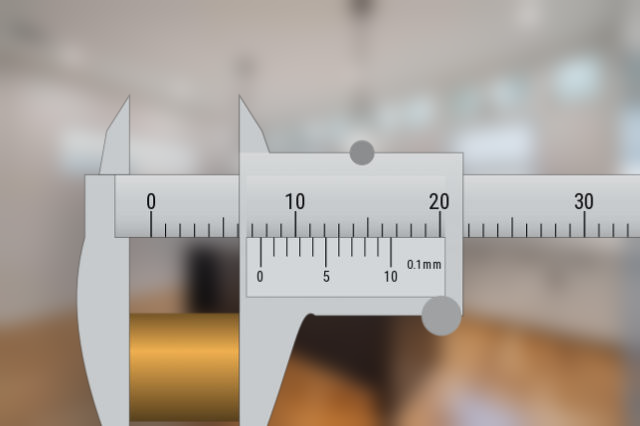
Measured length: 7.6 mm
